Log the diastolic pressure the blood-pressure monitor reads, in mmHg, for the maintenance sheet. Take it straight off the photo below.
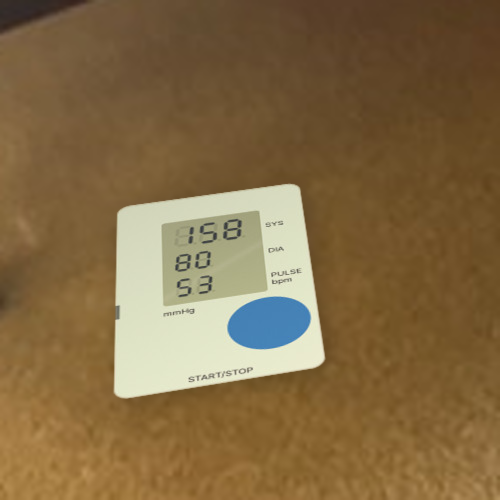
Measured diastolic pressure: 80 mmHg
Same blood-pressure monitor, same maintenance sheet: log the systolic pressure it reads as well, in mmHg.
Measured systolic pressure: 158 mmHg
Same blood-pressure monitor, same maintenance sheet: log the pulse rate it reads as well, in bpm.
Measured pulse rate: 53 bpm
